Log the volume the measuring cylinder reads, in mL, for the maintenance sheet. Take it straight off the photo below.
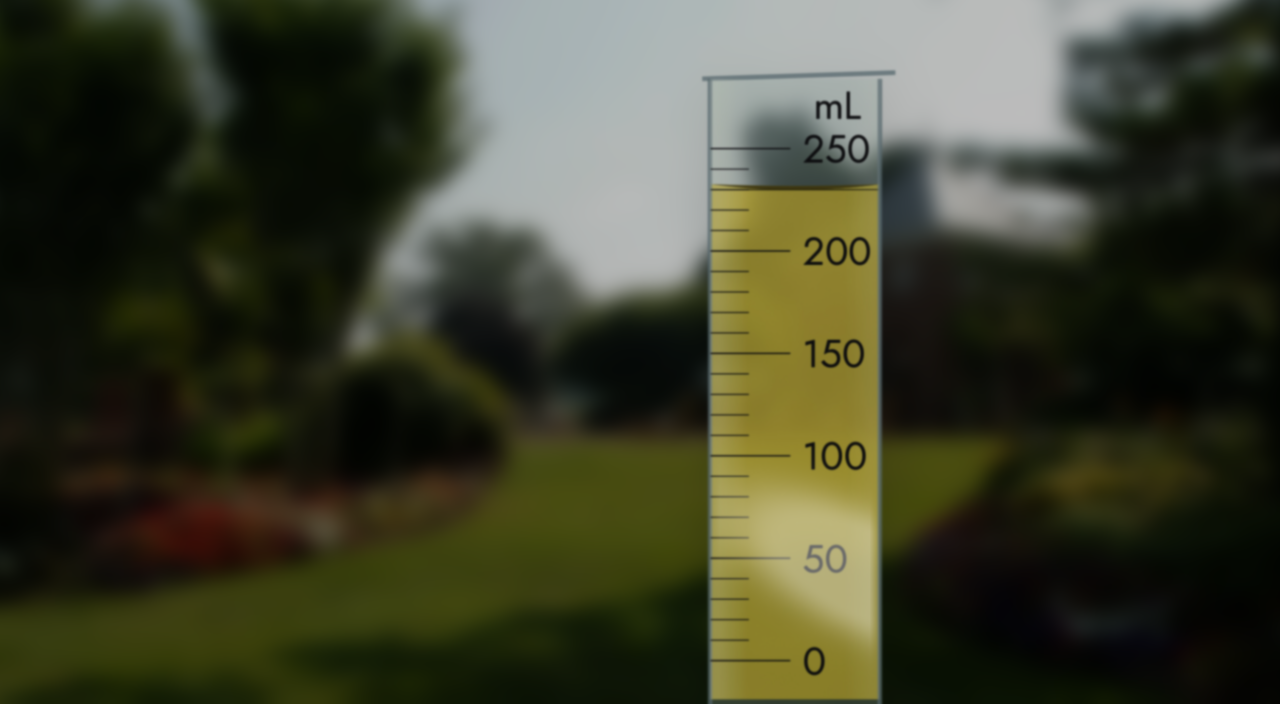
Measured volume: 230 mL
